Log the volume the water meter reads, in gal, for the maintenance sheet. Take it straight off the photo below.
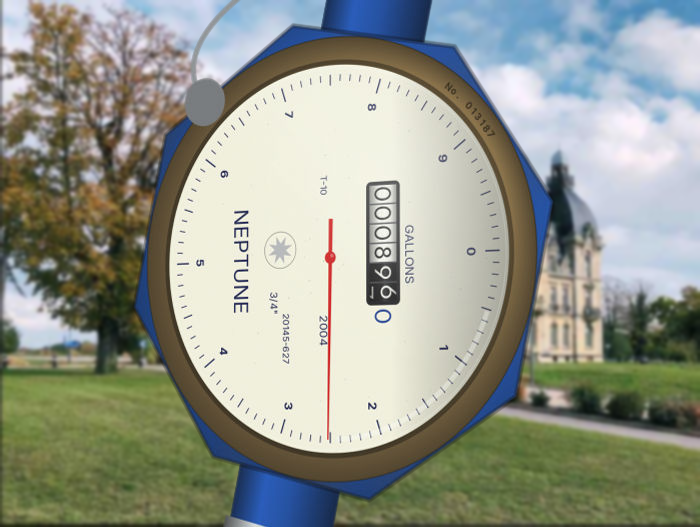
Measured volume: 8962.5 gal
